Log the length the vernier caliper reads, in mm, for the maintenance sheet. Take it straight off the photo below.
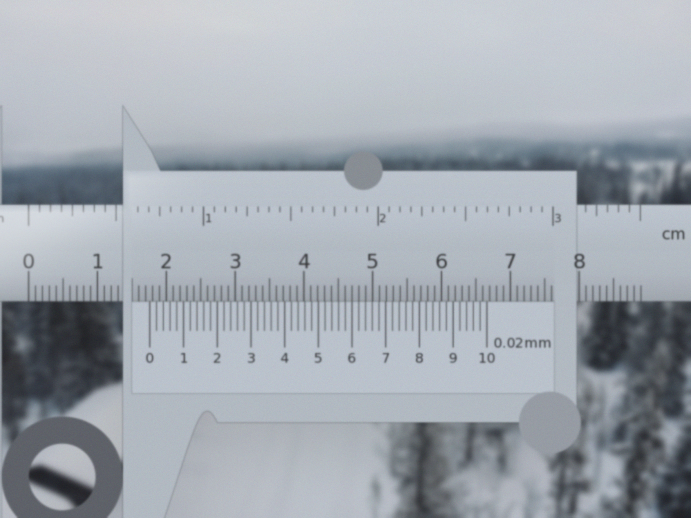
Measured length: 17.6 mm
